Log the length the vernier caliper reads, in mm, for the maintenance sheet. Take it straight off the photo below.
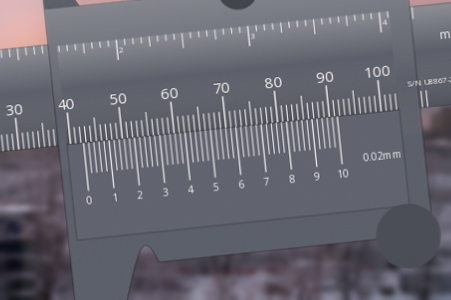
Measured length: 42.5 mm
